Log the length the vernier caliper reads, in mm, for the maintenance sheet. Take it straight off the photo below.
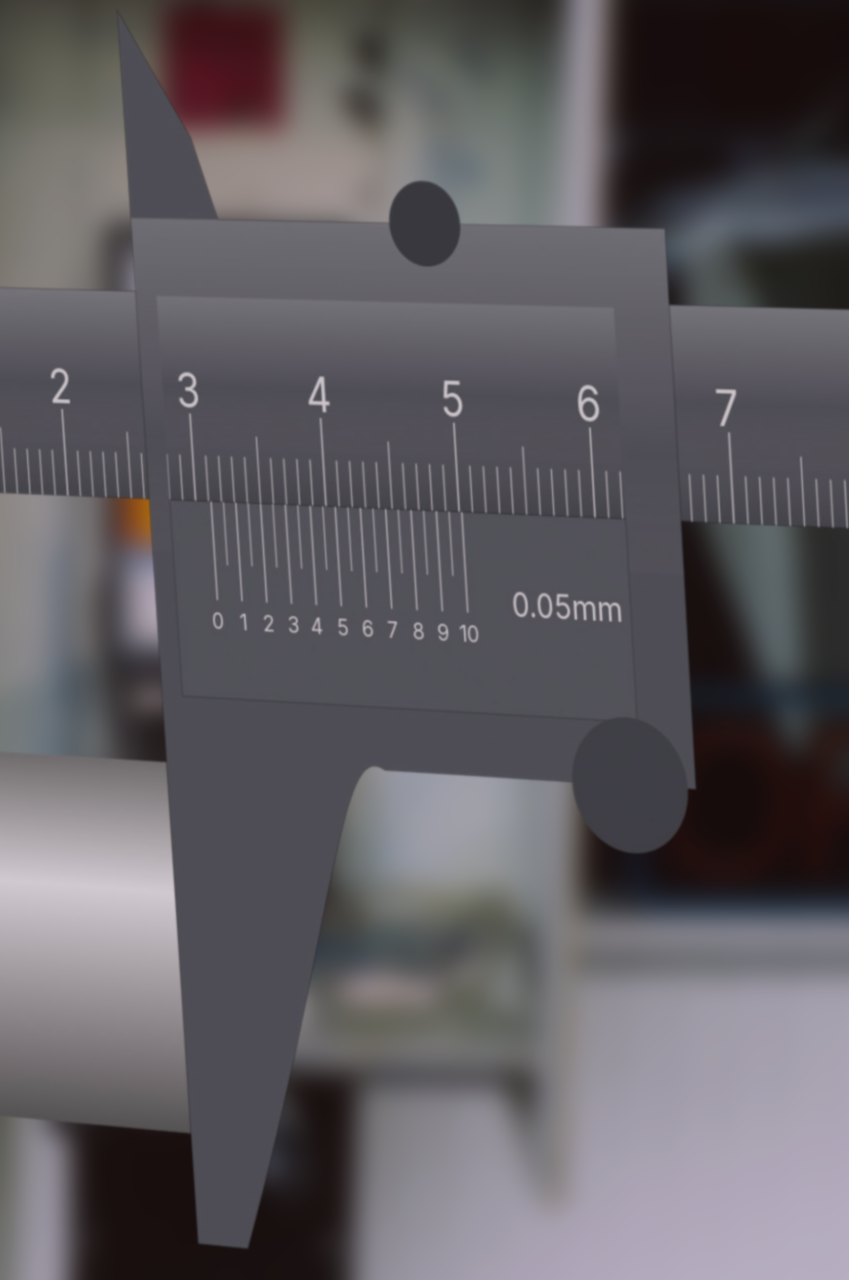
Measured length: 31.2 mm
